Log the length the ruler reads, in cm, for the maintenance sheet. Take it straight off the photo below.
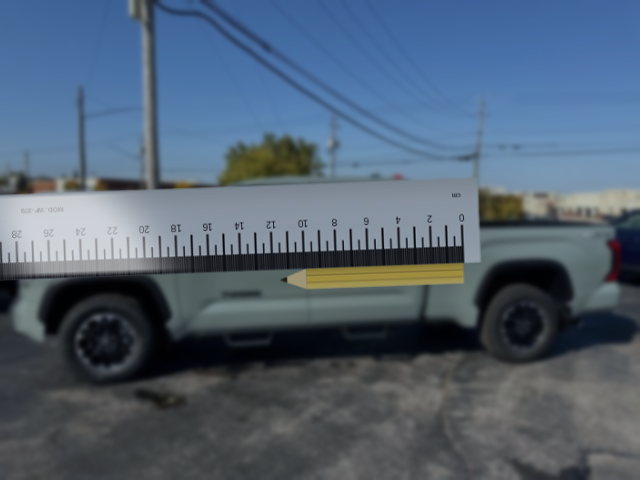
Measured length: 11.5 cm
